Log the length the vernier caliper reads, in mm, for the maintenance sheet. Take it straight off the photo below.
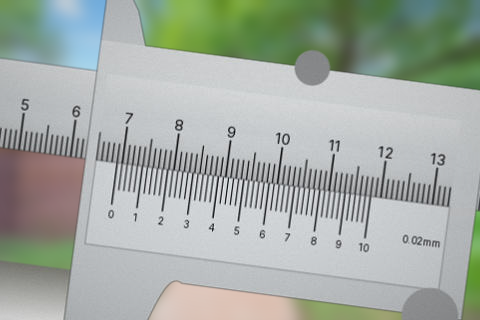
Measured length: 69.0 mm
